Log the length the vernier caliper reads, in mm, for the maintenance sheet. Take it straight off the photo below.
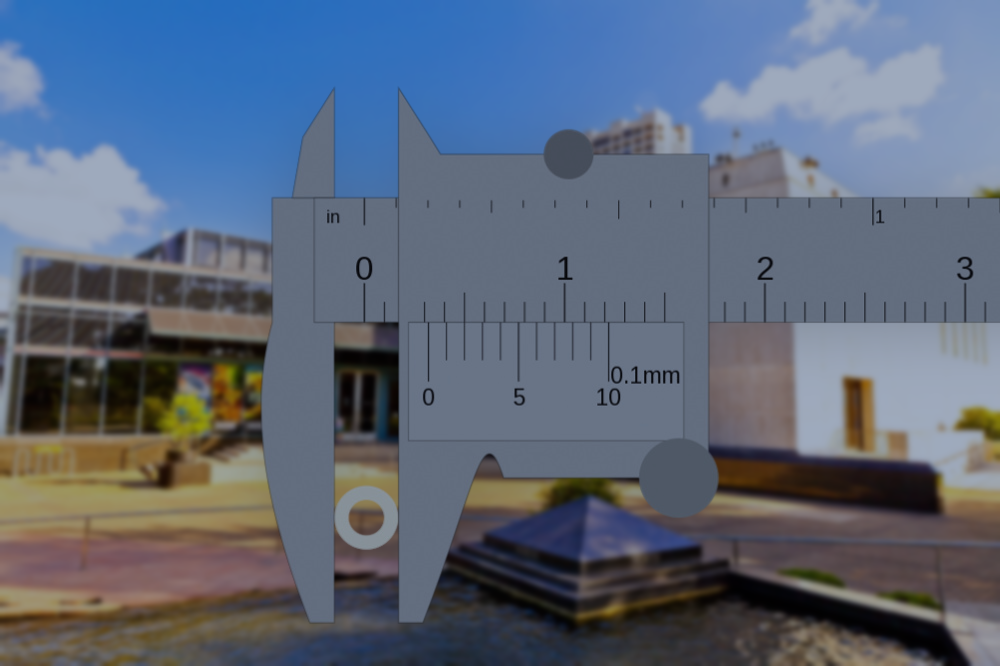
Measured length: 3.2 mm
